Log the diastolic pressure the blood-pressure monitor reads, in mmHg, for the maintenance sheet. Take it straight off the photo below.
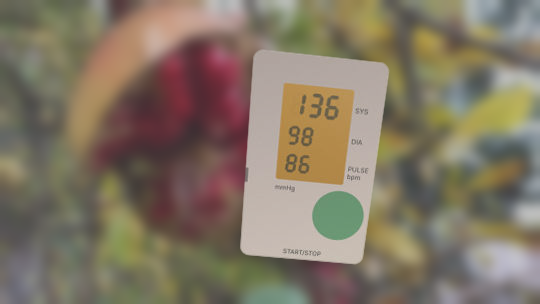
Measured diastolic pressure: 98 mmHg
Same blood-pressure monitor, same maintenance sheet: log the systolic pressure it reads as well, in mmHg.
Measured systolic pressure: 136 mmHg
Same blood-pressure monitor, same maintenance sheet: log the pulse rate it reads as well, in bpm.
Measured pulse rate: 86 bpm
